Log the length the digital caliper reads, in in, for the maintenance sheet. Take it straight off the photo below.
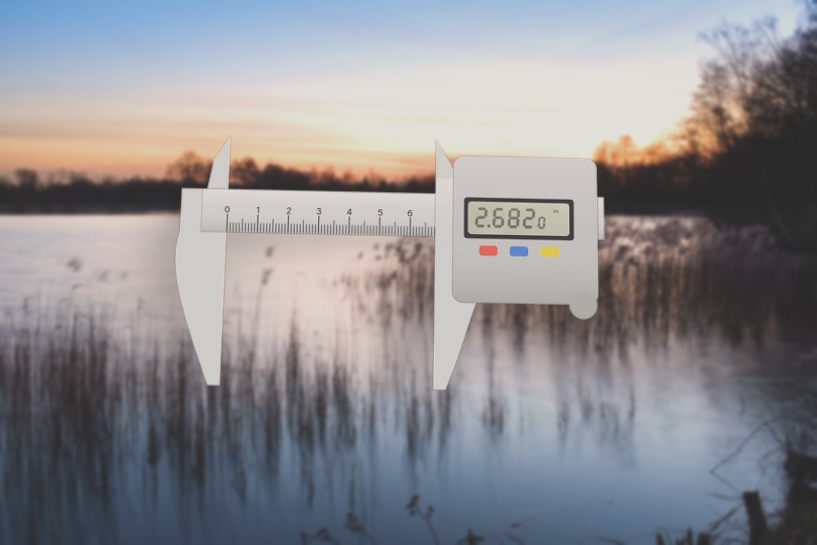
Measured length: 2.6820 in
